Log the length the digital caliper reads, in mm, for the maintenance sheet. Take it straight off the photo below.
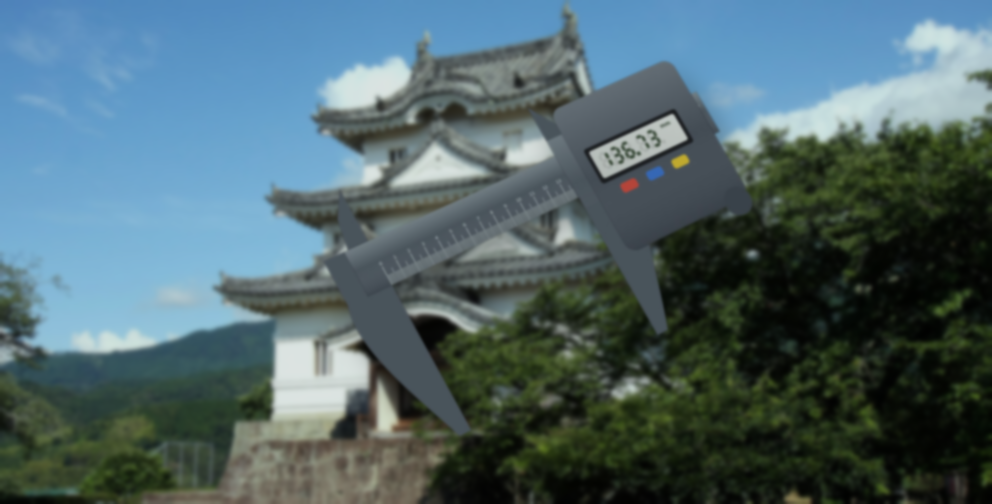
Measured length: 136.73 mm
